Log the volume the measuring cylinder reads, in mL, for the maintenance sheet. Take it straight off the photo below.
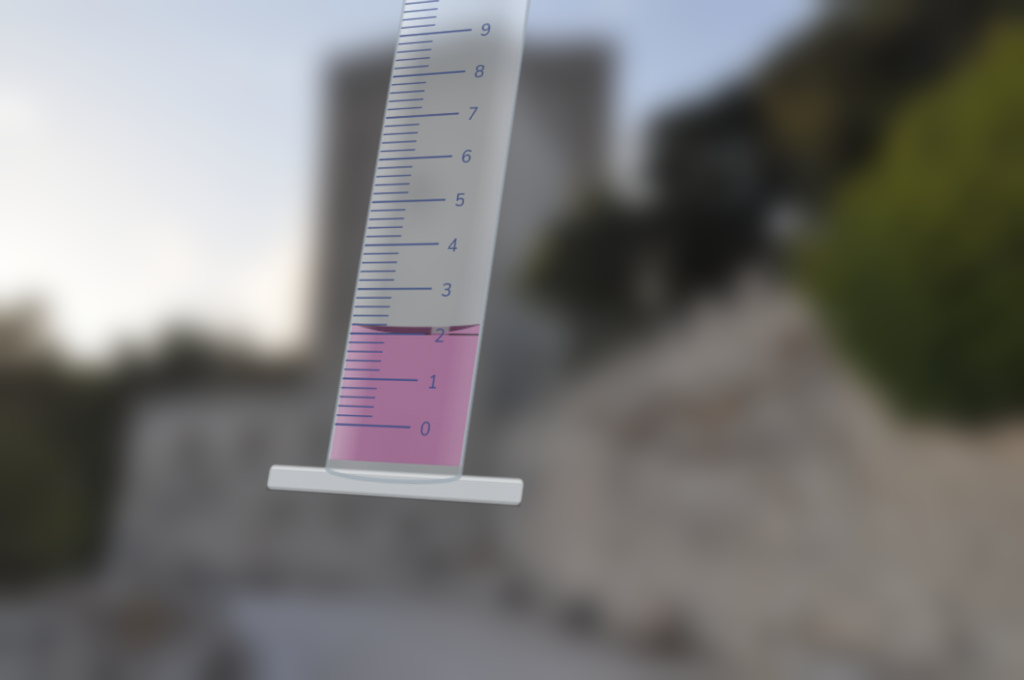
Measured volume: 2 mL
